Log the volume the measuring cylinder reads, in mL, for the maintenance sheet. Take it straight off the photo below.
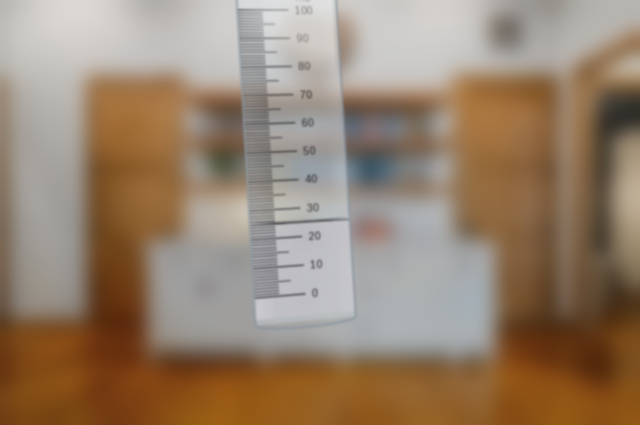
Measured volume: 25 mL
